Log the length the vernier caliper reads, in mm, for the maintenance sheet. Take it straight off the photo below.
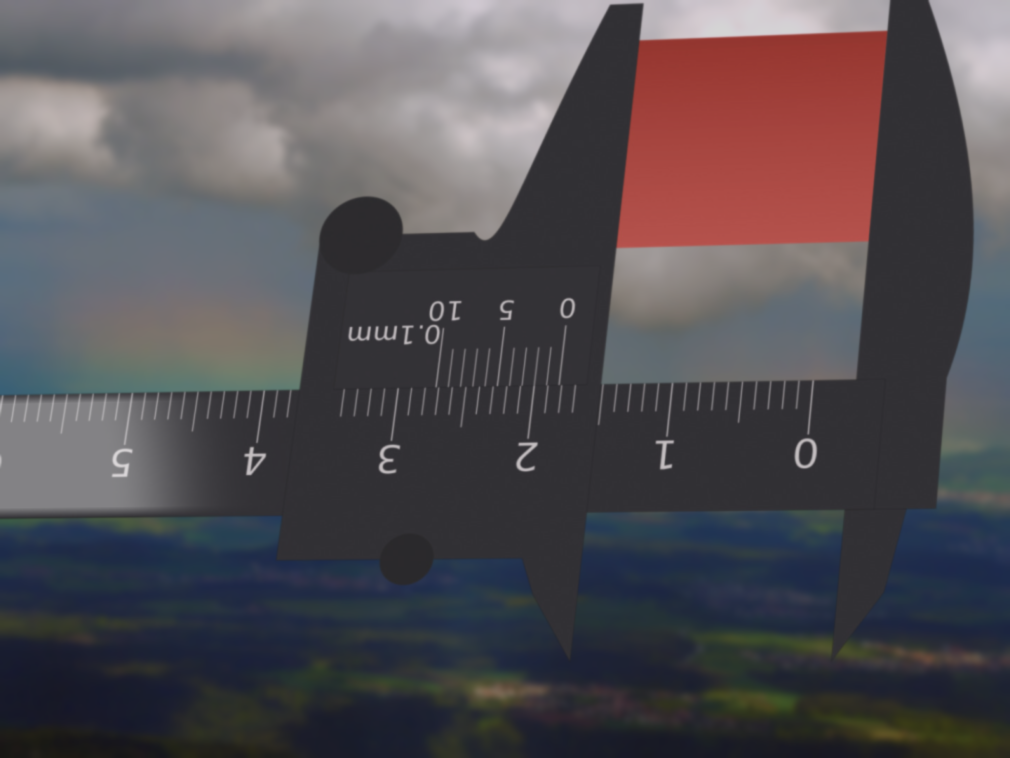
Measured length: 18.2 mm
